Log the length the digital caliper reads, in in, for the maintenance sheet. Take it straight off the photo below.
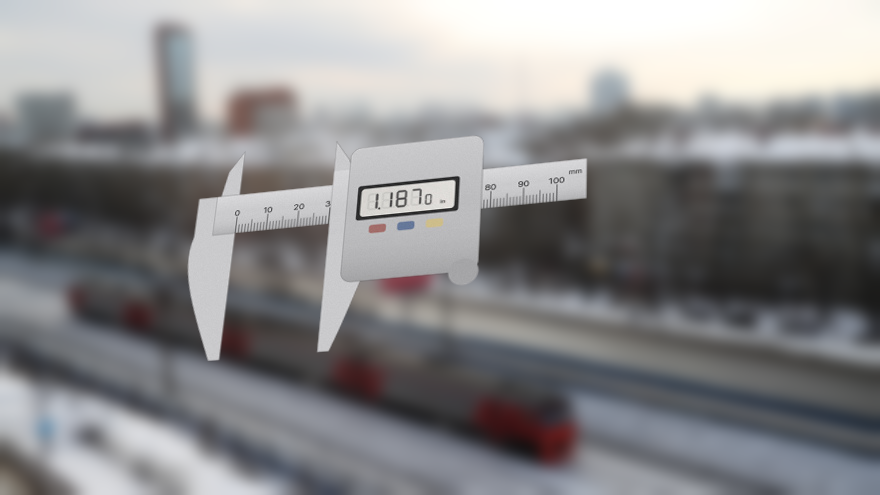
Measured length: 1.1870 in
